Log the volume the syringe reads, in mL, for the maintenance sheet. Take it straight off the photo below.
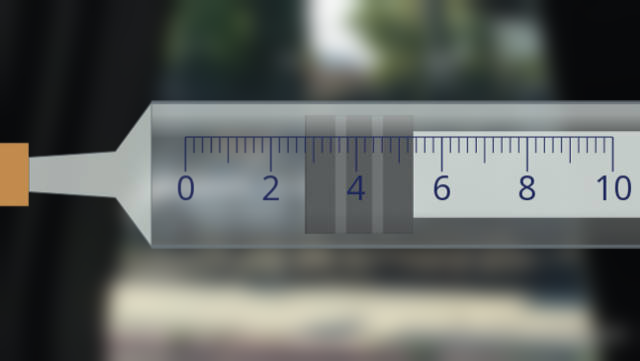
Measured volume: 2.8 mL
